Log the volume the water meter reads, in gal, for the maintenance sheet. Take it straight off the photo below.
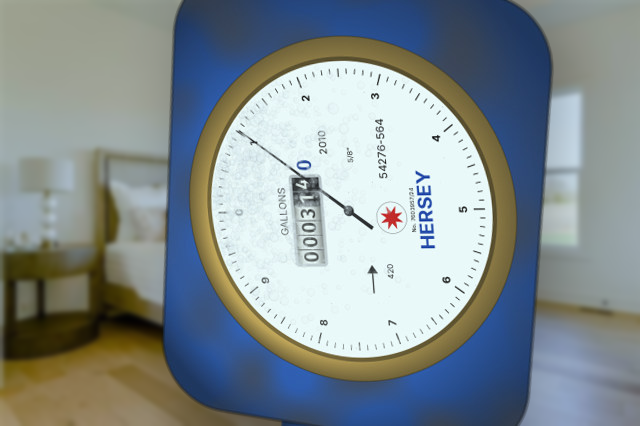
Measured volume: 3141.0 gal
